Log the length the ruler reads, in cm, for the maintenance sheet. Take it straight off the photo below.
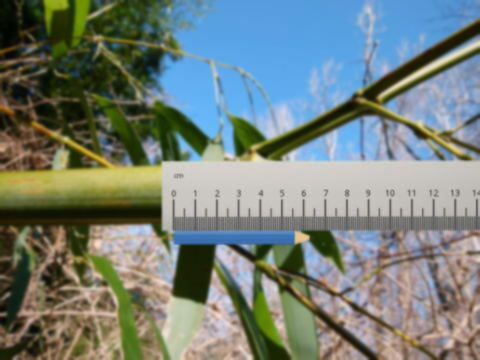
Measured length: 6.5 cm
